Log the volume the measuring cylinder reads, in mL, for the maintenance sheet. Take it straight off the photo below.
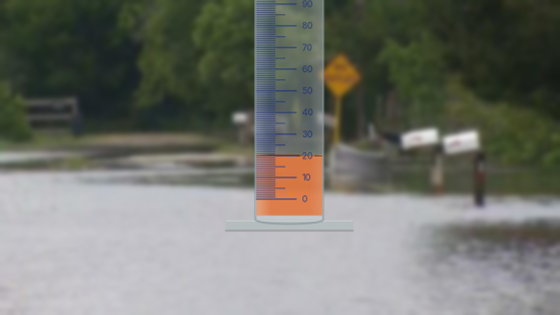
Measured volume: 20 mL
